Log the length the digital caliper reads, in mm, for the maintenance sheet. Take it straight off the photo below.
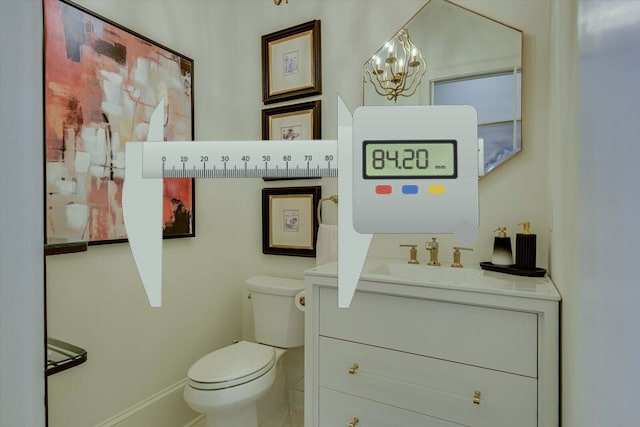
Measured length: 84.20 mm
